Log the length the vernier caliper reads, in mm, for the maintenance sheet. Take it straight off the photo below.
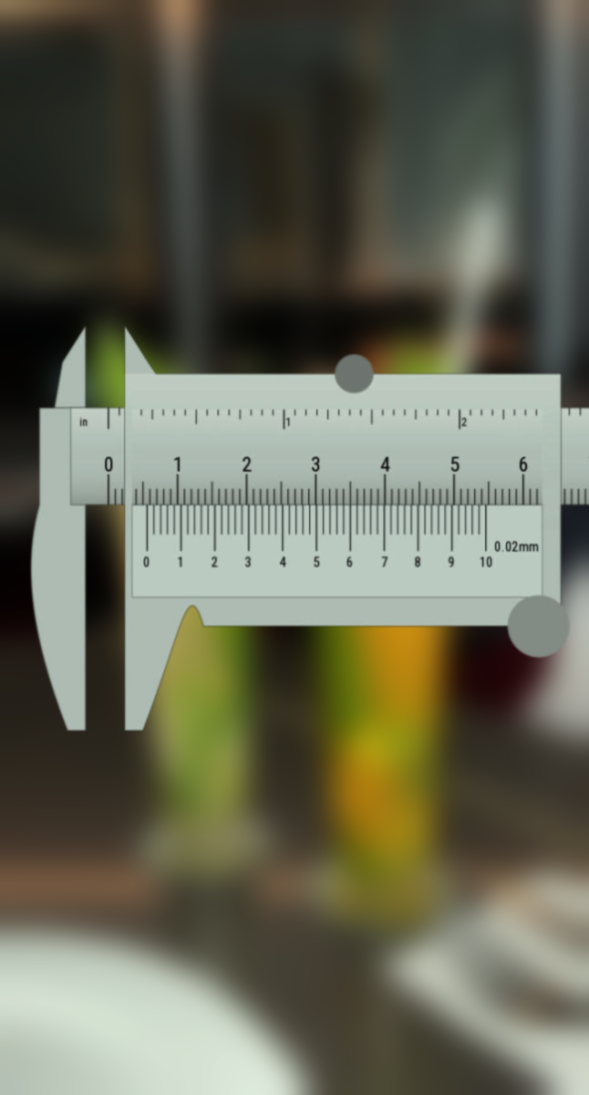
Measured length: 5.6 mm
